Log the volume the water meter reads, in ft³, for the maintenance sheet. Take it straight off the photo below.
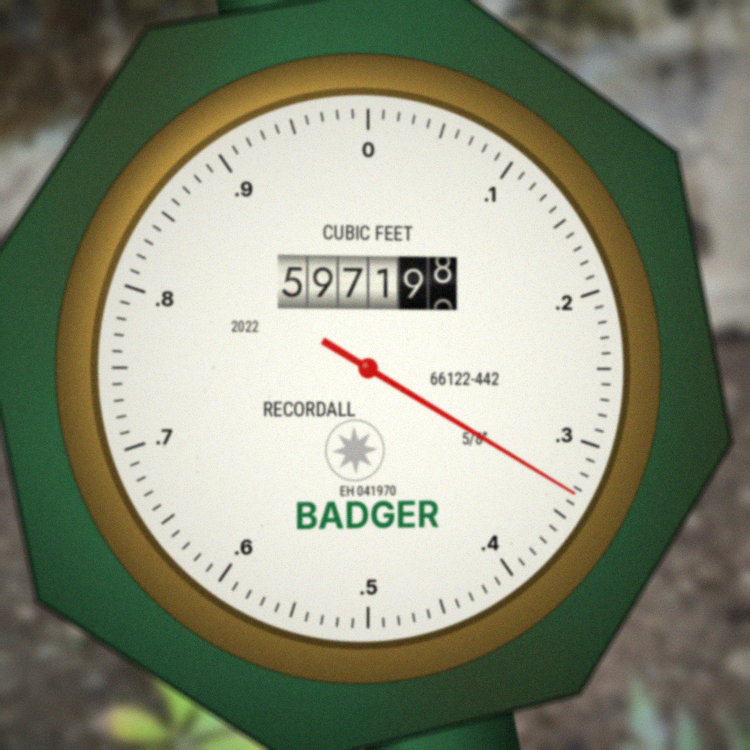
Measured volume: 597198.33 ft³
